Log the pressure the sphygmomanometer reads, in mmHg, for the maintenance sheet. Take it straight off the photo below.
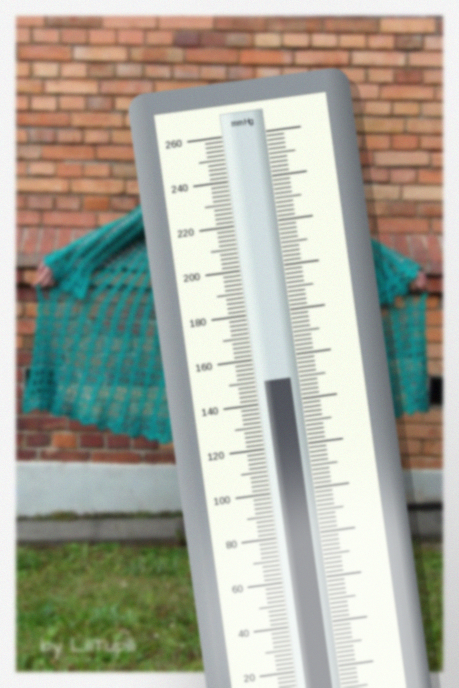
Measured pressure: 150 mmHg
